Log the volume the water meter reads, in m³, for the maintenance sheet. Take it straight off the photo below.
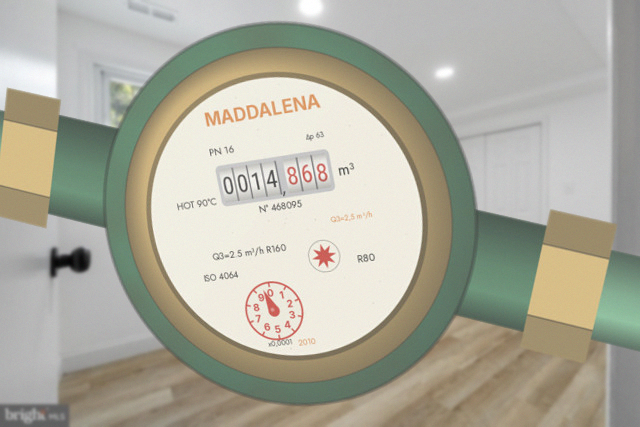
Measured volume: 14.8679 m³
